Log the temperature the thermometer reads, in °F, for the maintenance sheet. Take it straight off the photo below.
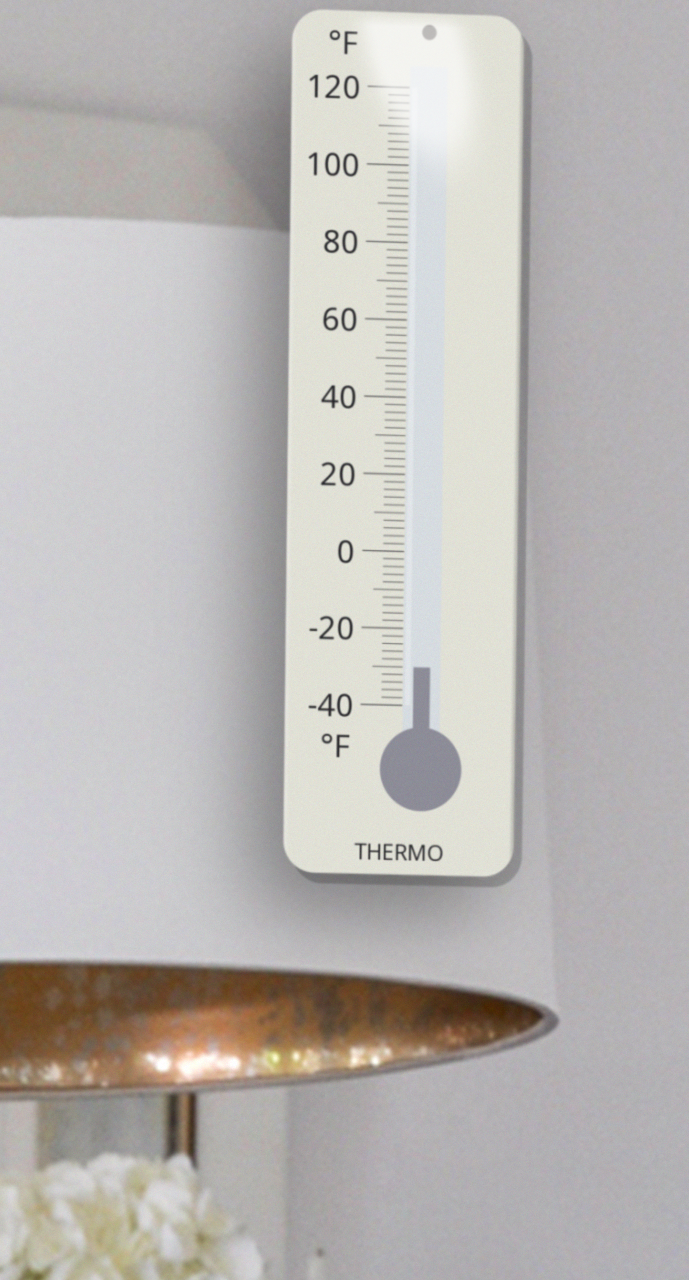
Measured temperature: -30 °F
